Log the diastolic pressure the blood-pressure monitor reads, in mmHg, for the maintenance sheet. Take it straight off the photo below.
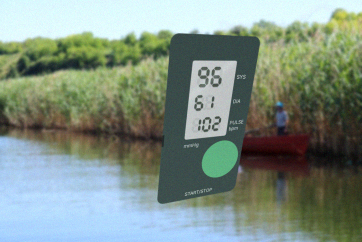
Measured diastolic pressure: 61 mmHg
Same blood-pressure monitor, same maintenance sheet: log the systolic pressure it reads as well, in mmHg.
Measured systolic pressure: 96 mmHg
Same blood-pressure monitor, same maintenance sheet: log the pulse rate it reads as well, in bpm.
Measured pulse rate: 102 bpm
